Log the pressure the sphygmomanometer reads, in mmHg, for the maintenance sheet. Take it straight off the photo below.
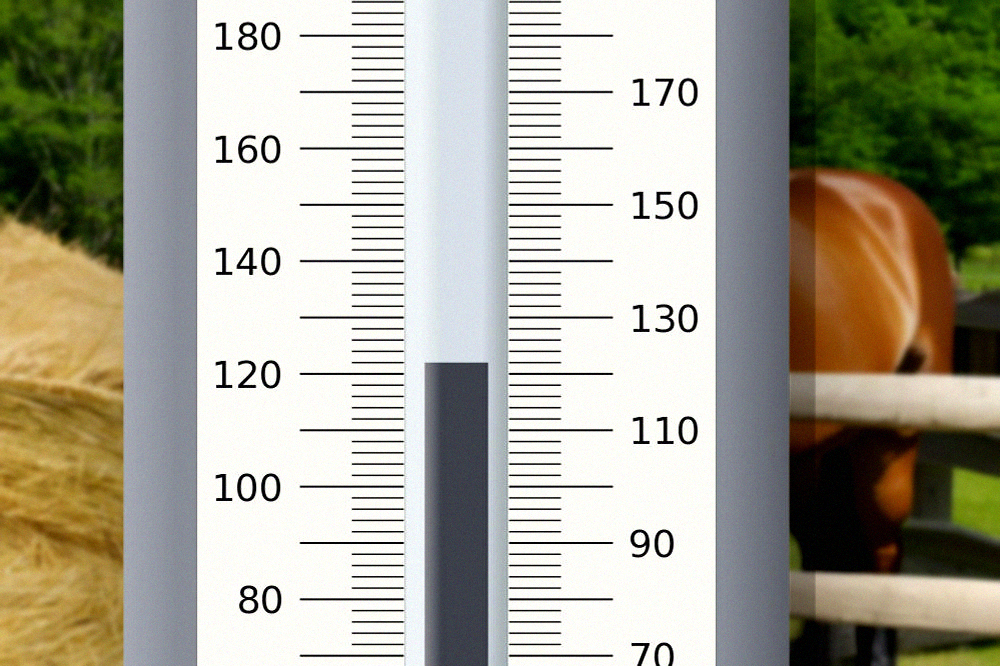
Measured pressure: 122 mmHg
